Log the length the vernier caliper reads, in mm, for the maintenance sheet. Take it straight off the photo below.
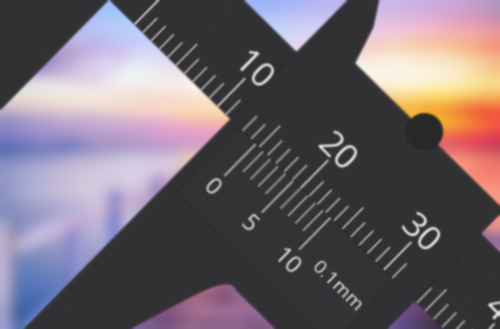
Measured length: 14.6 mm
